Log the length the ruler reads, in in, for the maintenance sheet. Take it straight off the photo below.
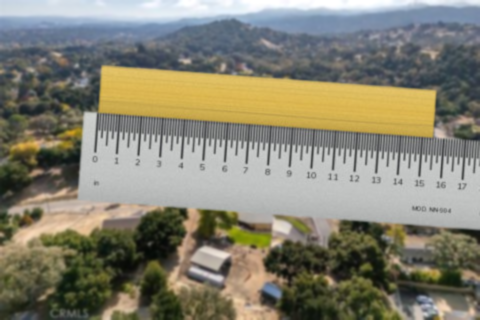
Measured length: 15.5 in
